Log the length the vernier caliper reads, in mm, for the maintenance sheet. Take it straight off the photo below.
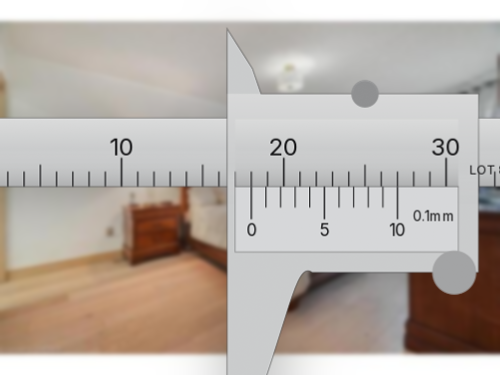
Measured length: 18.0 mm
